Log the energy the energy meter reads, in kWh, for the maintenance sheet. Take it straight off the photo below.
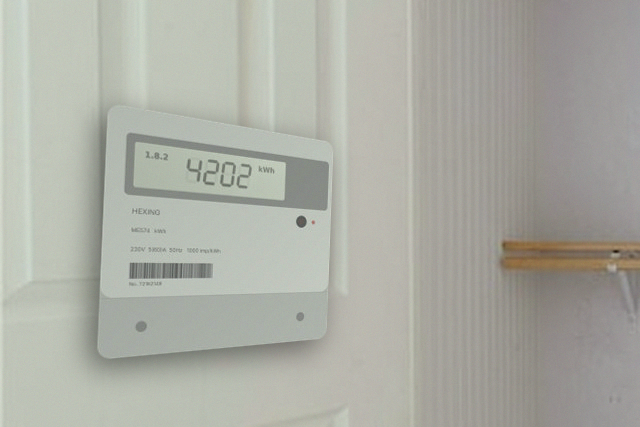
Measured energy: 4202 kWh
